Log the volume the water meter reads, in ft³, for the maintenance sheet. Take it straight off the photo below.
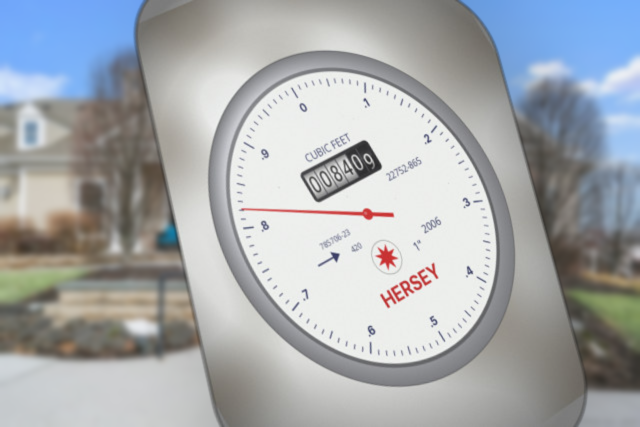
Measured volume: 8408.82 ft³
